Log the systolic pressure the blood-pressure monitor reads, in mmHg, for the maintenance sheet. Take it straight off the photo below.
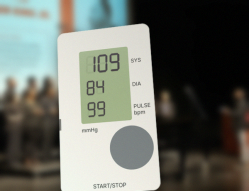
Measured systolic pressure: 109 mmHg
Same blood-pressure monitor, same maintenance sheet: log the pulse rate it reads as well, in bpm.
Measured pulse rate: 99 bpm
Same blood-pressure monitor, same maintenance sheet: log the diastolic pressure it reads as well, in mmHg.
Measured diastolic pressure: 84 mmHg
